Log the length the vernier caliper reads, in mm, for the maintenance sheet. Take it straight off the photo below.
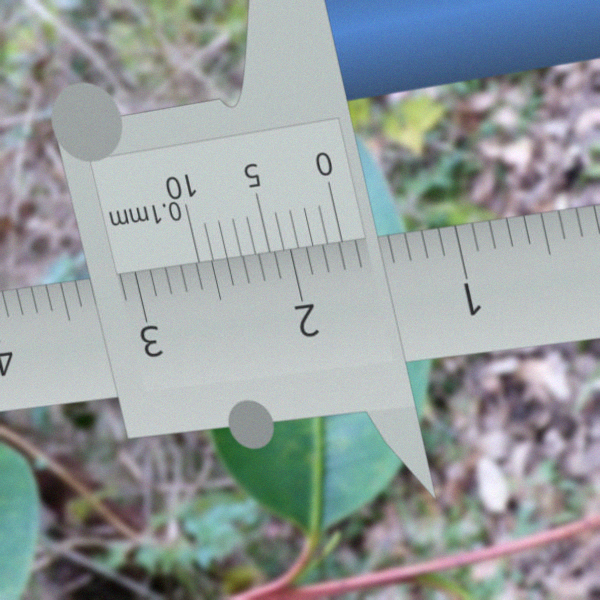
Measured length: 16.8 mm
